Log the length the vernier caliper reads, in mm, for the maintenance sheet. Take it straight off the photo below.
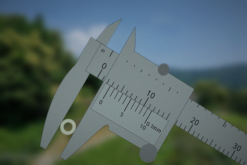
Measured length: 2.8 mm
